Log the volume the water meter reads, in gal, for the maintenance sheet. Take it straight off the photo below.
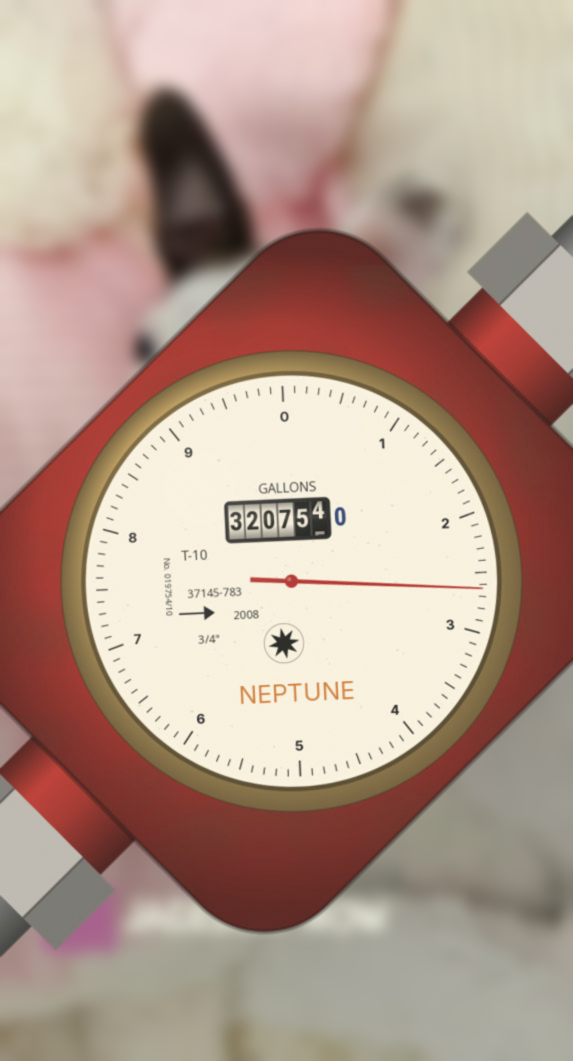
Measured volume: 3207542.6 gal
